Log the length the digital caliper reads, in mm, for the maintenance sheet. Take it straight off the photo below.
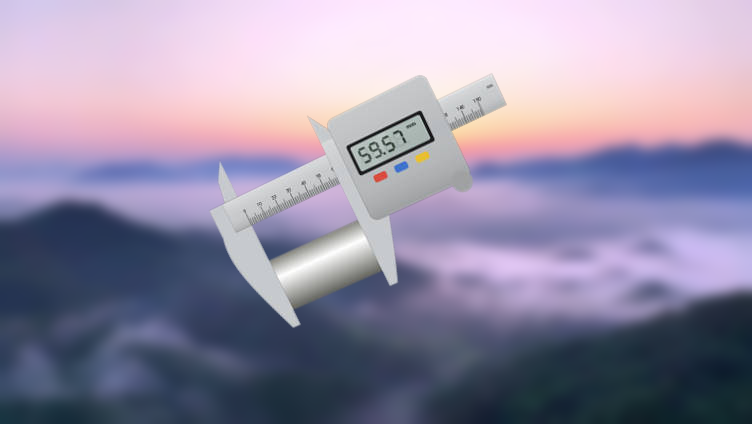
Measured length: 59.57 mm
